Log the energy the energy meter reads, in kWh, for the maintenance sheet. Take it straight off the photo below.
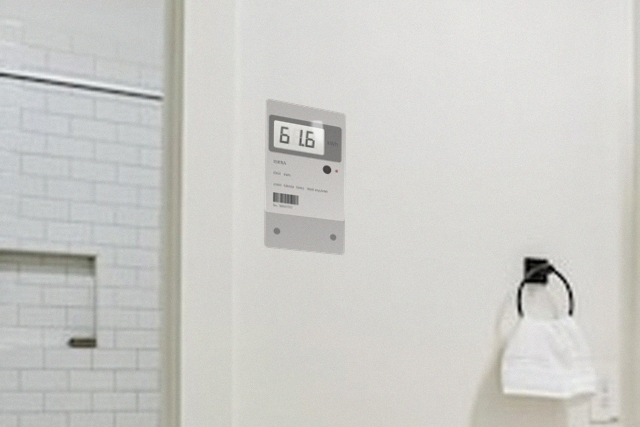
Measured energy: 61.6 kWh
